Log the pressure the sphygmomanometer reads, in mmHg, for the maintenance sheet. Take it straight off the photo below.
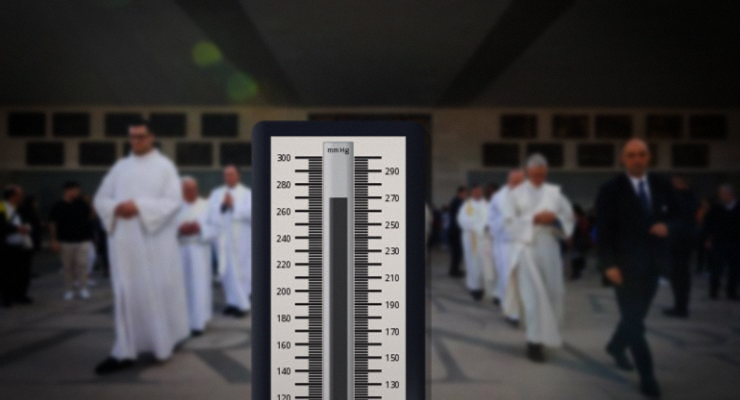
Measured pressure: 270 mmHg
